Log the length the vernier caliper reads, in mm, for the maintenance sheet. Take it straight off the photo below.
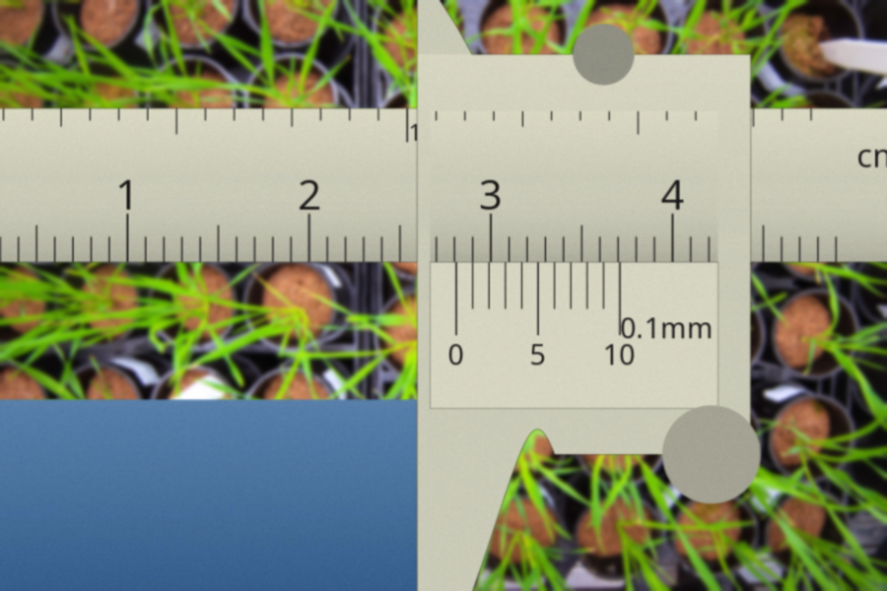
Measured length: 28.1 mm
